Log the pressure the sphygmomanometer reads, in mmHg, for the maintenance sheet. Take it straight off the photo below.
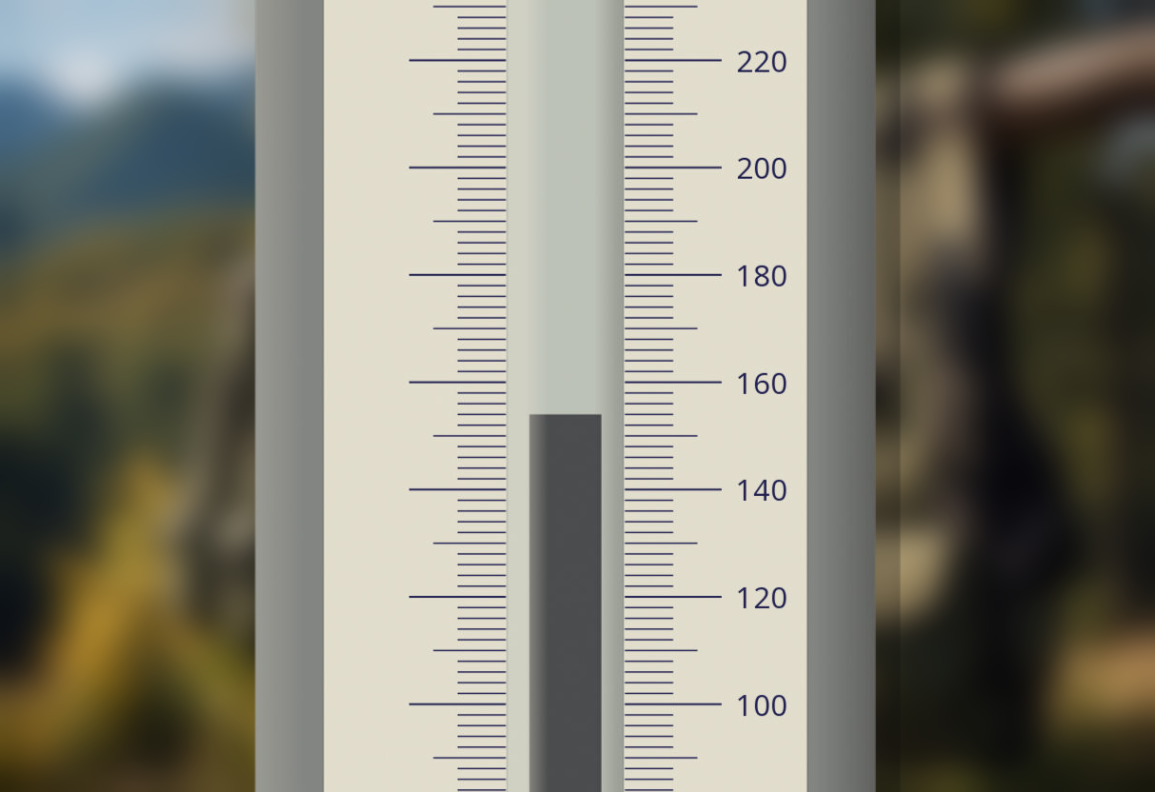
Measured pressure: 154 mmHg
